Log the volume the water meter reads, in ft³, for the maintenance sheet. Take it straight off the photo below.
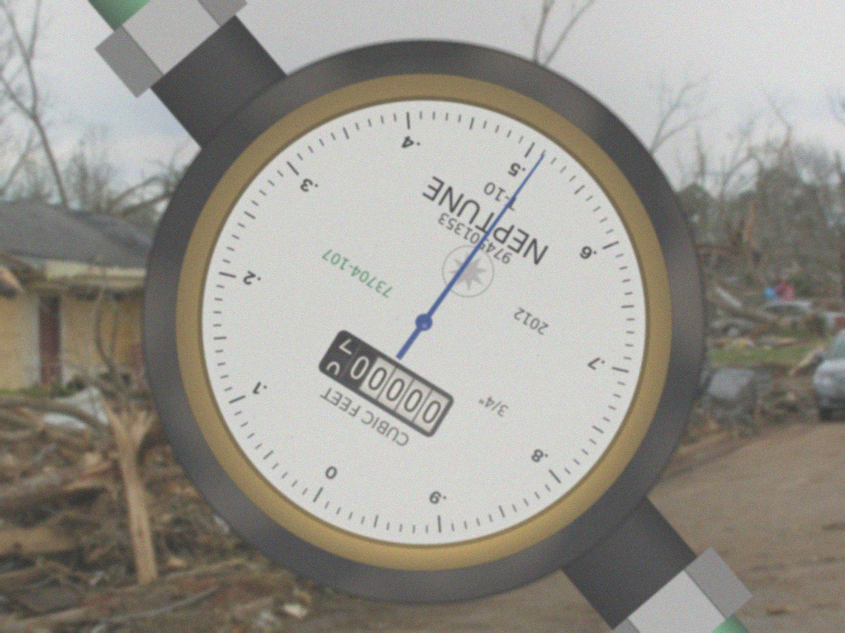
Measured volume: 6.51 ft³
